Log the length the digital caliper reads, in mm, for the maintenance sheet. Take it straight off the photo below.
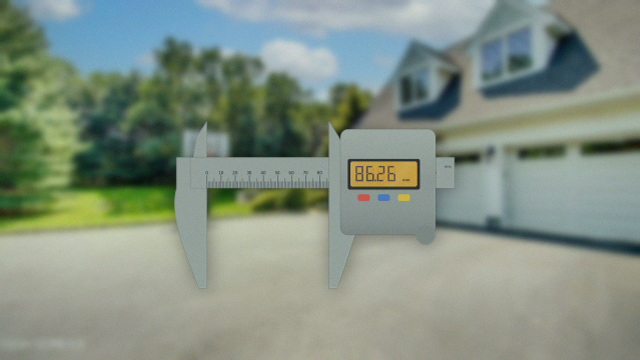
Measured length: 86.26 mm
